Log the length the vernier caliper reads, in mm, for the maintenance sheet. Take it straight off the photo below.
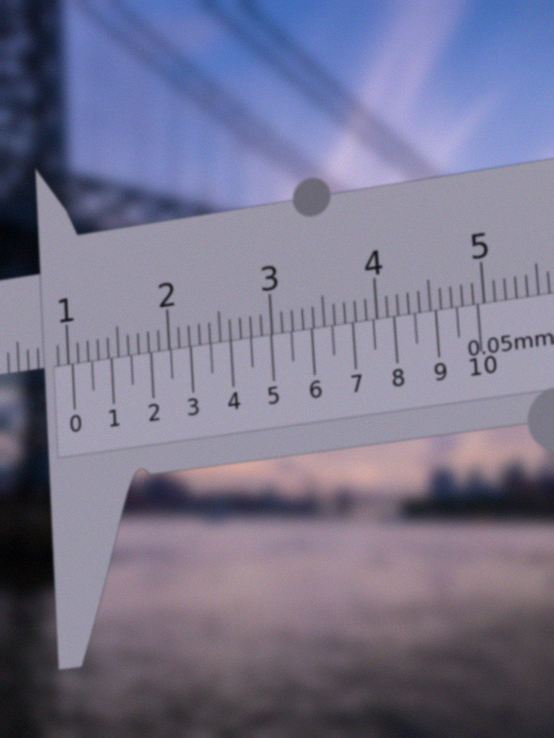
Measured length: 10.4 mm
